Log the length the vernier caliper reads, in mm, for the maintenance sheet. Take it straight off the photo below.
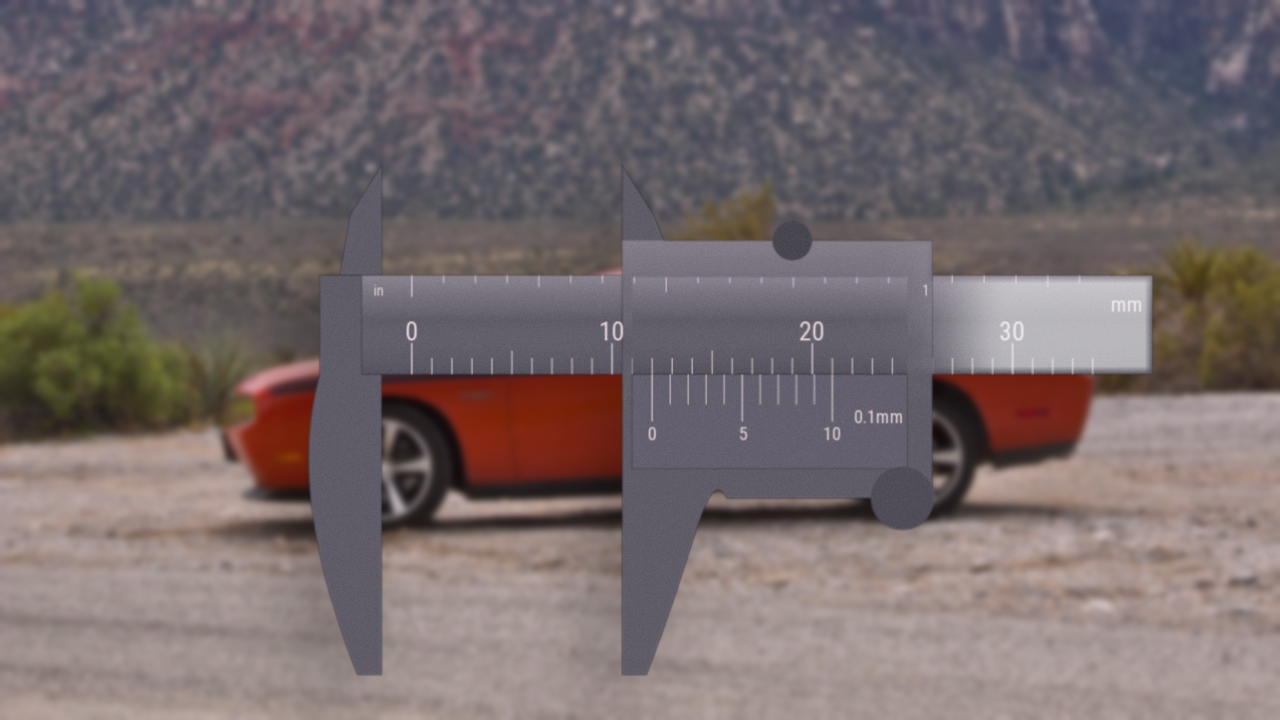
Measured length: 12.0 mm
